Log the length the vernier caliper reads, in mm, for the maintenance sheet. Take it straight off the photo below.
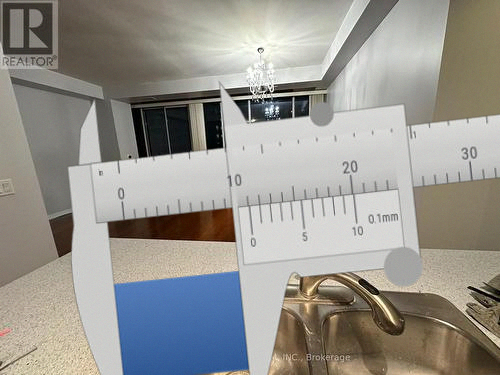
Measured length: 11.1 mm
